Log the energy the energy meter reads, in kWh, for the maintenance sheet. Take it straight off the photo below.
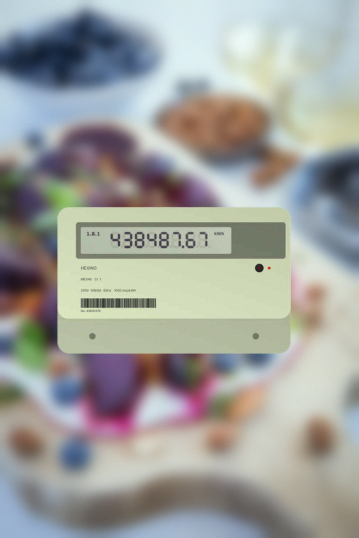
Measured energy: 438487.67 kWh
